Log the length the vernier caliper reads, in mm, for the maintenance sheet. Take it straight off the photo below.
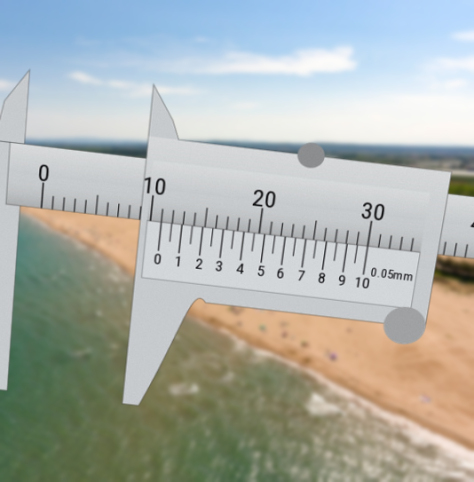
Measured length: 11.0 mm
